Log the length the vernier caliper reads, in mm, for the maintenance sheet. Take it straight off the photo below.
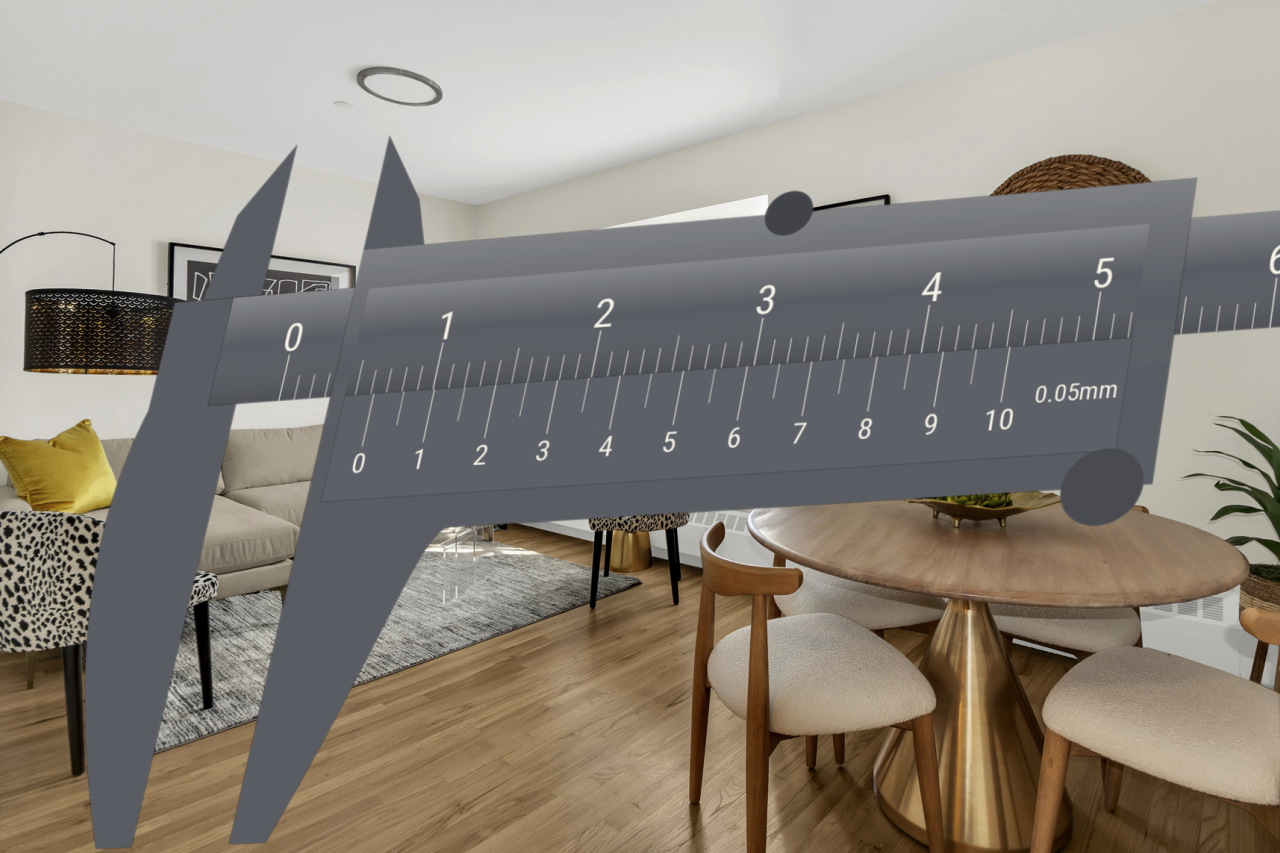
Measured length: 6.2 mm
